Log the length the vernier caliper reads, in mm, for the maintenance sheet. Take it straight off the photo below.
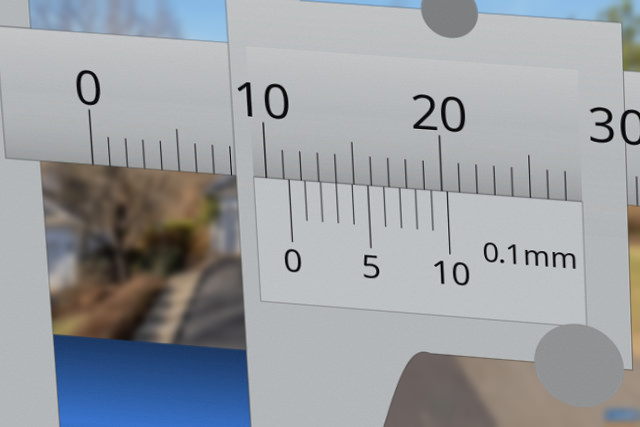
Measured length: 11.3 mm
